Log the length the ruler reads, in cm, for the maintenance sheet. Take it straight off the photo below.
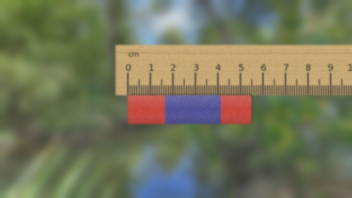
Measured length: 5.5 cm
